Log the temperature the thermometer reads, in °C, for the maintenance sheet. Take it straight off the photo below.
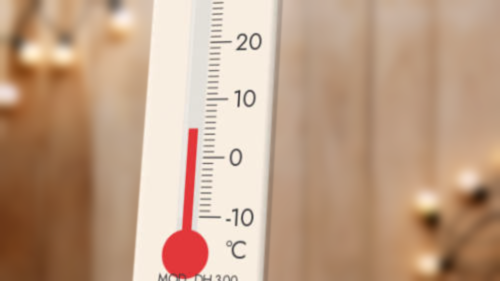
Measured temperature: 5 °C
